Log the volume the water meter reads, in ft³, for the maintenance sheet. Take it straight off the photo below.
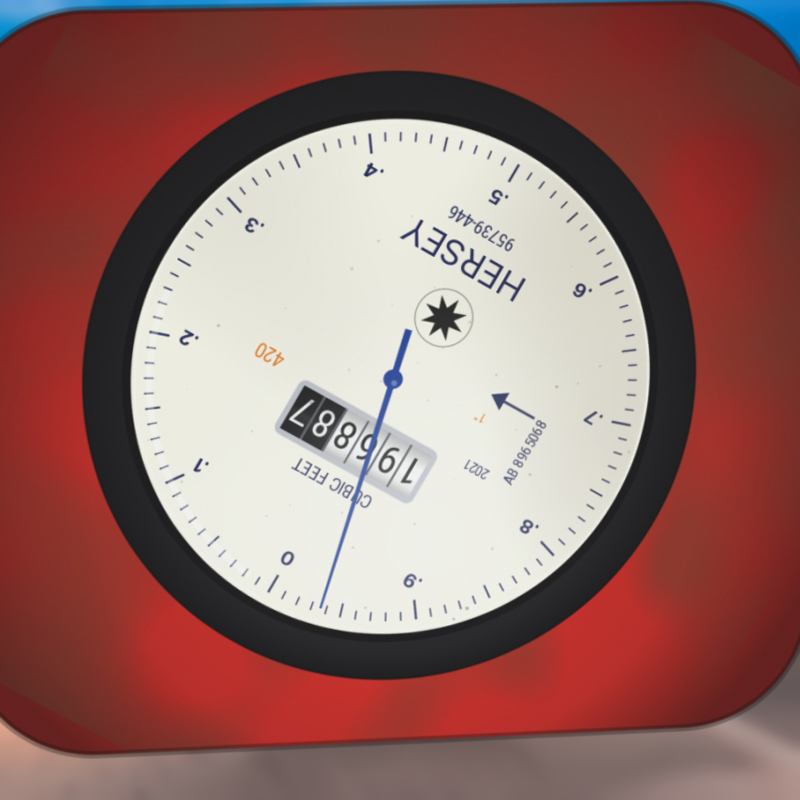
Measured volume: 196886.96 ft³
